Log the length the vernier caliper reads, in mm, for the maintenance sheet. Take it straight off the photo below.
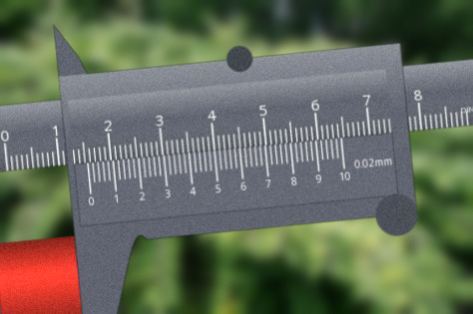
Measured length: 15.5 mm
